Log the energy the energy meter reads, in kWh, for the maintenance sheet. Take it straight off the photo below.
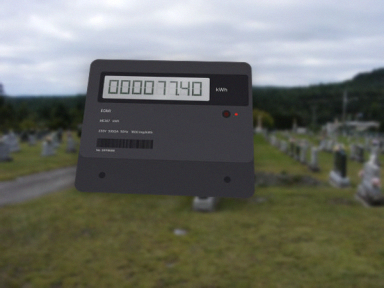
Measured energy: 77.40 kWh
